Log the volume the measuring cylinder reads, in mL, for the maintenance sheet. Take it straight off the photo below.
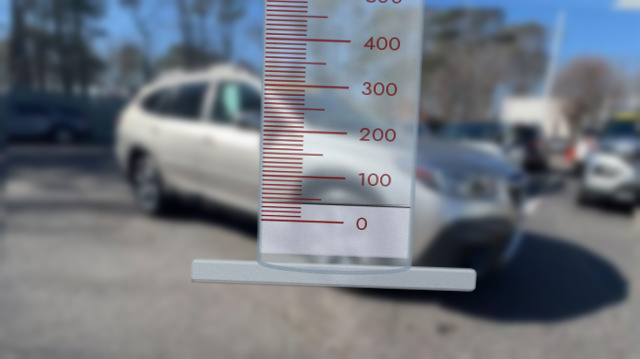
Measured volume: 40 mL
